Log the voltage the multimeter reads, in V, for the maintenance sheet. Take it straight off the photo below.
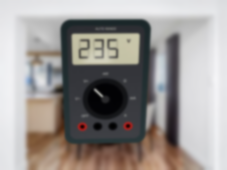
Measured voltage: 235 V
